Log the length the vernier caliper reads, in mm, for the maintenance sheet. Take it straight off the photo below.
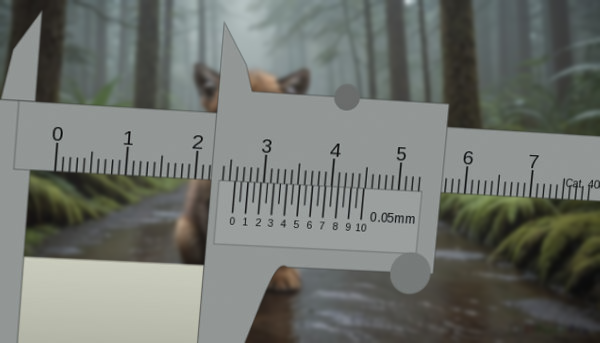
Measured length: 25.8 mm
